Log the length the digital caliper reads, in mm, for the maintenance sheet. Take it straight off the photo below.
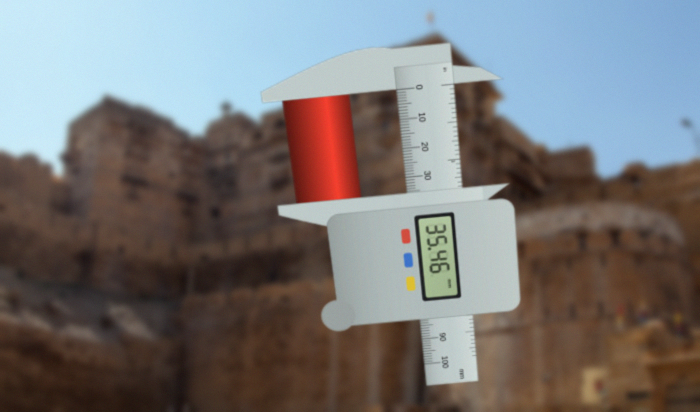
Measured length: 35.46 mm
